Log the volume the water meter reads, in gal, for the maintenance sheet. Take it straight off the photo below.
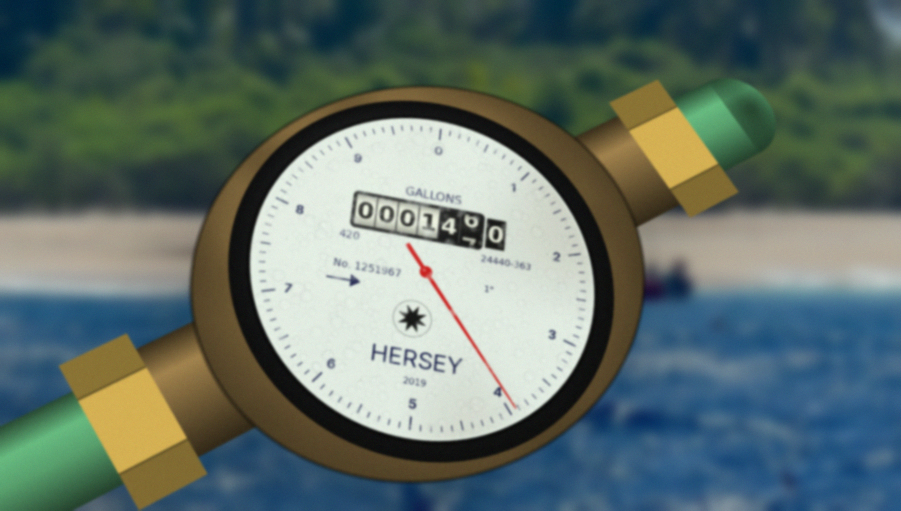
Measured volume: 1463.9 gal
